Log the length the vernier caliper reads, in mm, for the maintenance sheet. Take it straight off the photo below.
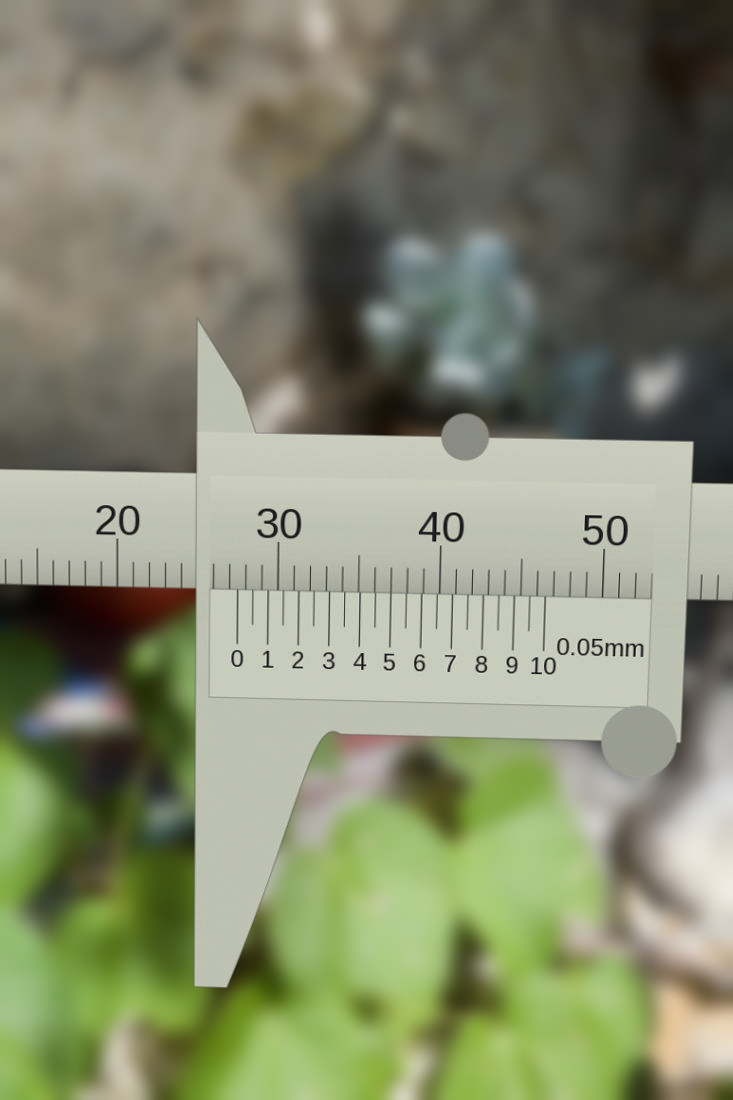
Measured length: 27.5 mm
